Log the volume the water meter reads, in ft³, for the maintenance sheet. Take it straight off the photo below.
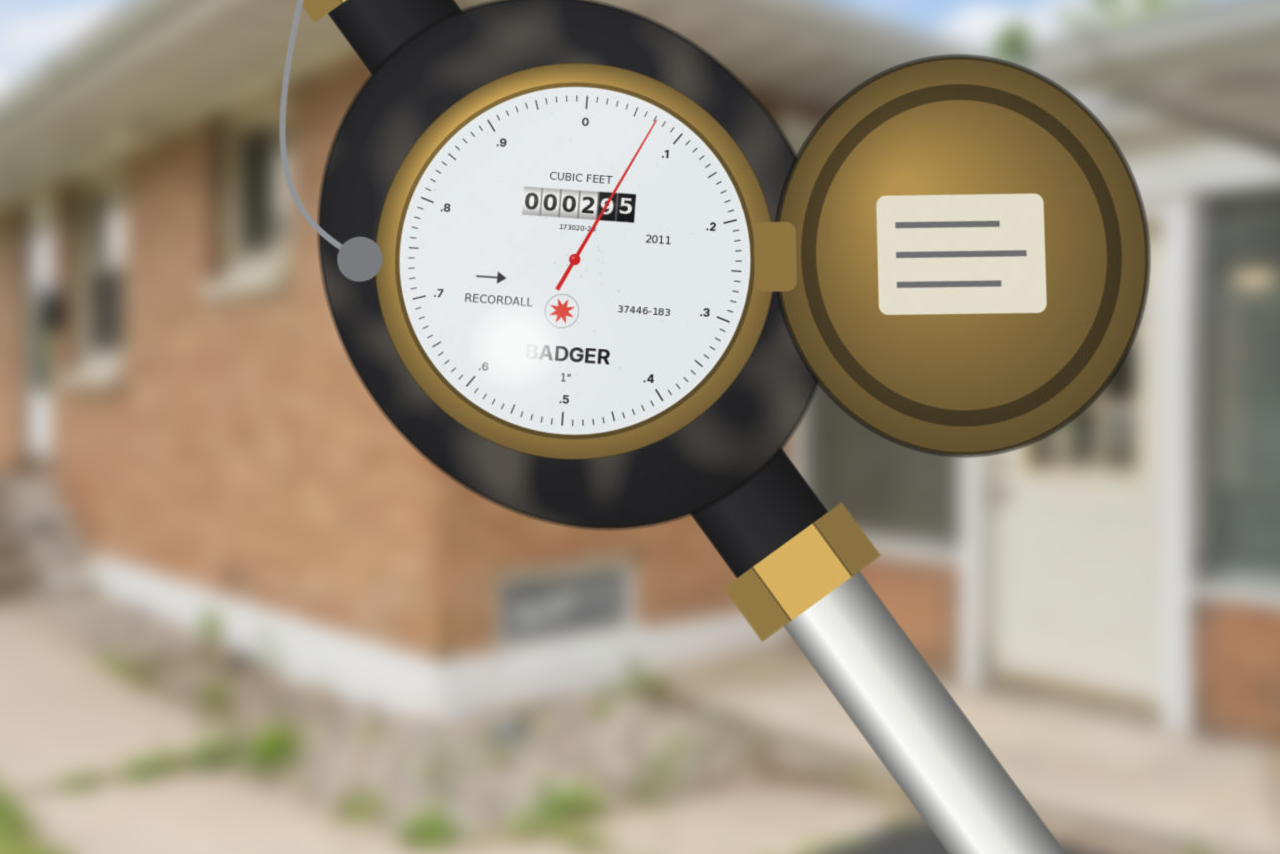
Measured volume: 295.07 ft³
